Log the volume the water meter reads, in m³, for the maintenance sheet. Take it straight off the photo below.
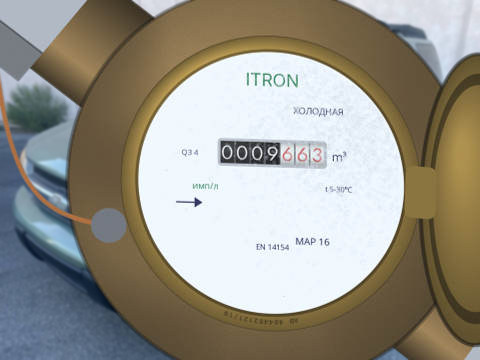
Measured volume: 9.663 m³
